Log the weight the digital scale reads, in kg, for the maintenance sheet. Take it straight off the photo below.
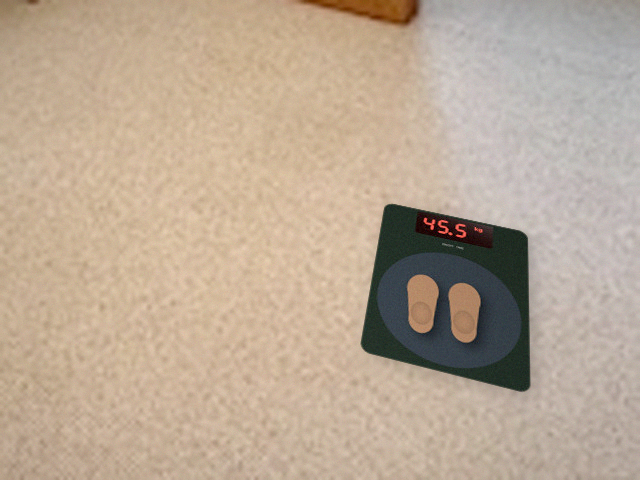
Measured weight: 45.5 kg
